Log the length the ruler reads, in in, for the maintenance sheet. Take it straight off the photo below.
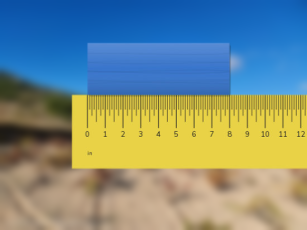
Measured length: 8 in
